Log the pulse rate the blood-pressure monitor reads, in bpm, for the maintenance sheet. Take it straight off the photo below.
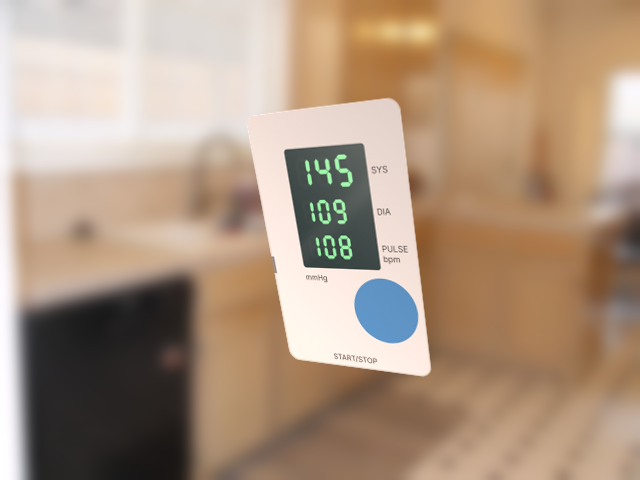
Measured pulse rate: 108 bpm
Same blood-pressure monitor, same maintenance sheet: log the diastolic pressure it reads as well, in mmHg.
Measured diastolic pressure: 109 mmHg
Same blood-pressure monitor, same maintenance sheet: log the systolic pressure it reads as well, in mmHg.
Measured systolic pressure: 145 mmHg
